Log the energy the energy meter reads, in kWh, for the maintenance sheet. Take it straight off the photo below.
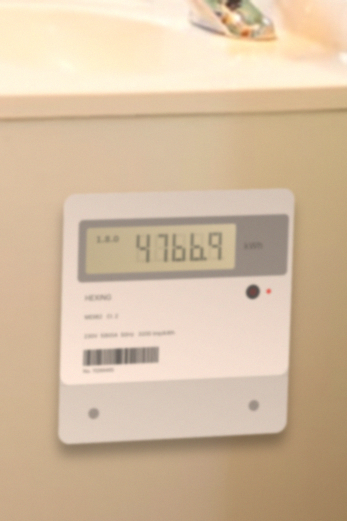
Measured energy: 4766.9 kWh
